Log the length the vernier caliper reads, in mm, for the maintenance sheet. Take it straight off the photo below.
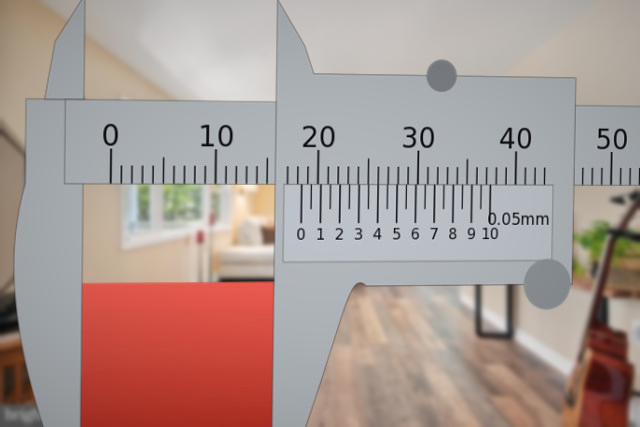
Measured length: 18.4 mm
